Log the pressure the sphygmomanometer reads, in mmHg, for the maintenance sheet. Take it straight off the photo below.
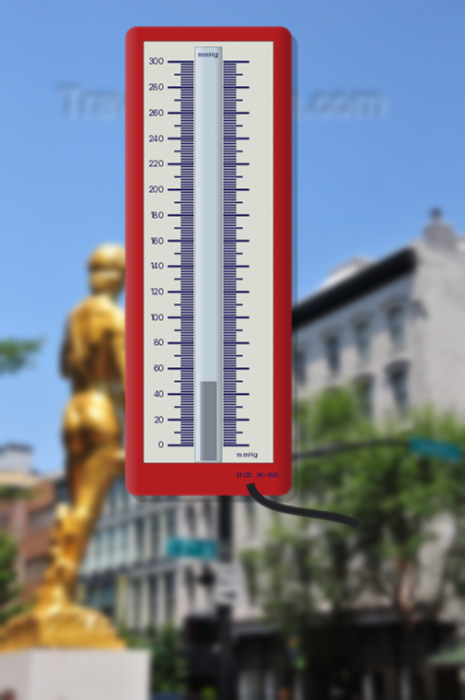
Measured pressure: 50 mmHg
